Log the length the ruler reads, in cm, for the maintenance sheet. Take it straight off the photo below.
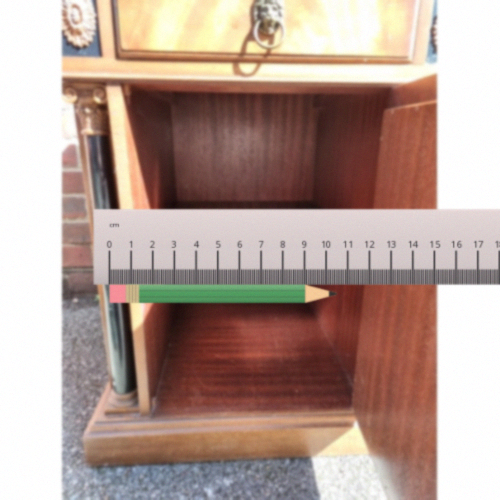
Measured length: 10.5 cm
